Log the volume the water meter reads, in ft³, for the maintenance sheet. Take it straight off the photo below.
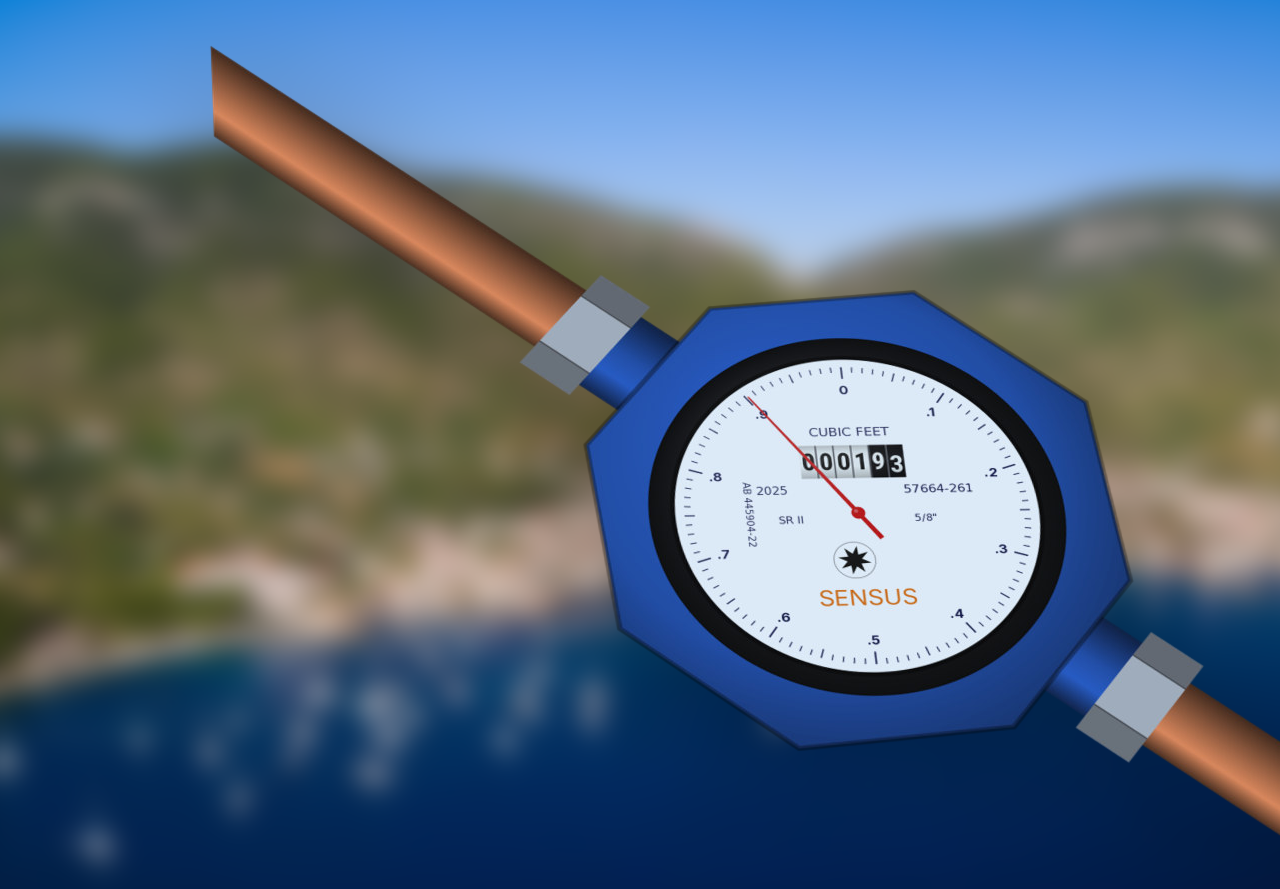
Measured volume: 192.90 ft³
